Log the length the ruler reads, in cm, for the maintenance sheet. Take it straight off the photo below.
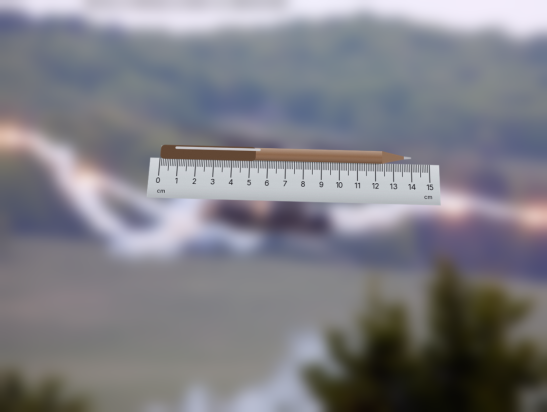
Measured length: 14 cm
